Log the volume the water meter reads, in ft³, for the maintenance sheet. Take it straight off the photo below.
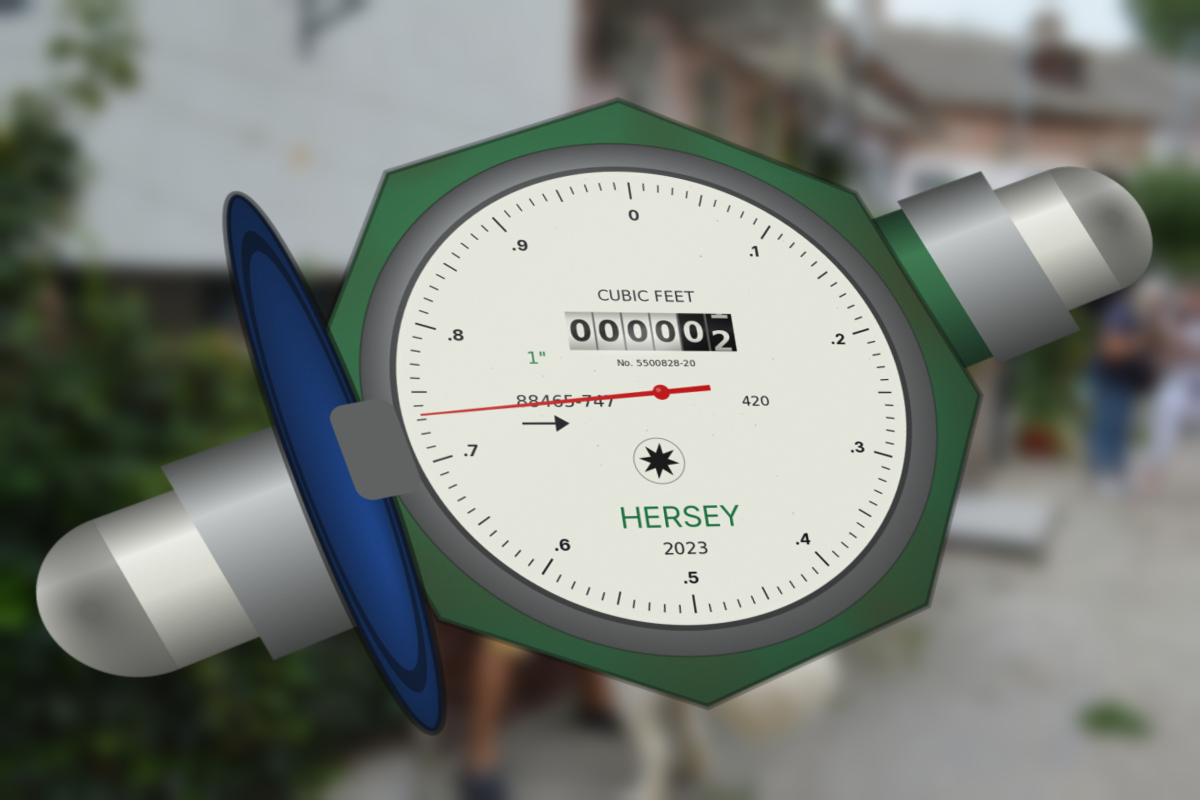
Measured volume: 1.73 ft³
